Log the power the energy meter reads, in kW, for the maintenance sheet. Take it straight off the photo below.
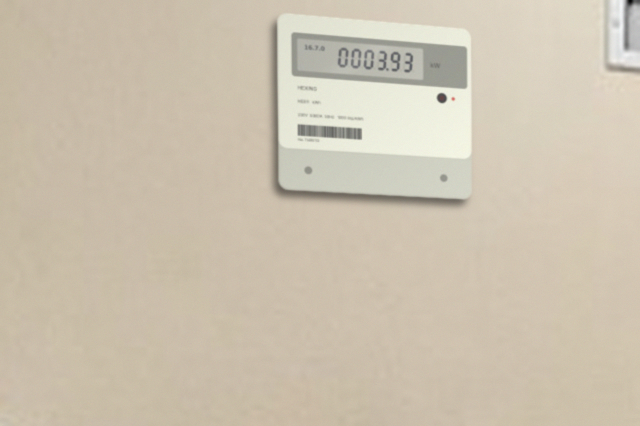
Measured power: 3.93 kW
